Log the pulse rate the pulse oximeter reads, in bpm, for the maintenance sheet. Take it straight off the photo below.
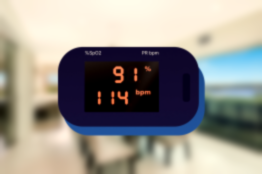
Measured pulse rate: 114 bpm
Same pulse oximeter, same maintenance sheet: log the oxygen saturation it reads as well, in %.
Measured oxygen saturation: 91 %
